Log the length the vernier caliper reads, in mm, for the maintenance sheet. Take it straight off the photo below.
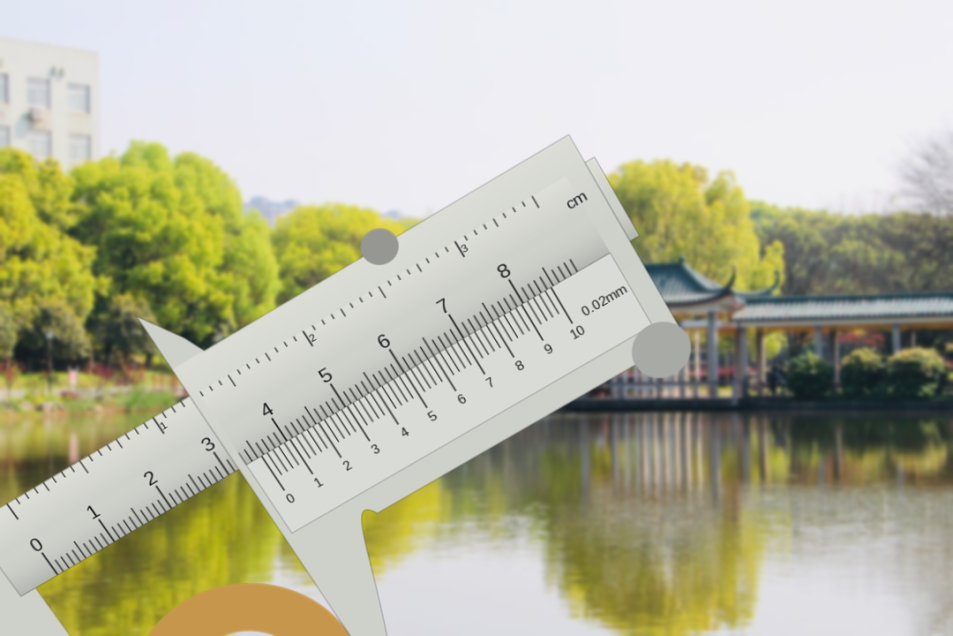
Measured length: 35.6 mm
